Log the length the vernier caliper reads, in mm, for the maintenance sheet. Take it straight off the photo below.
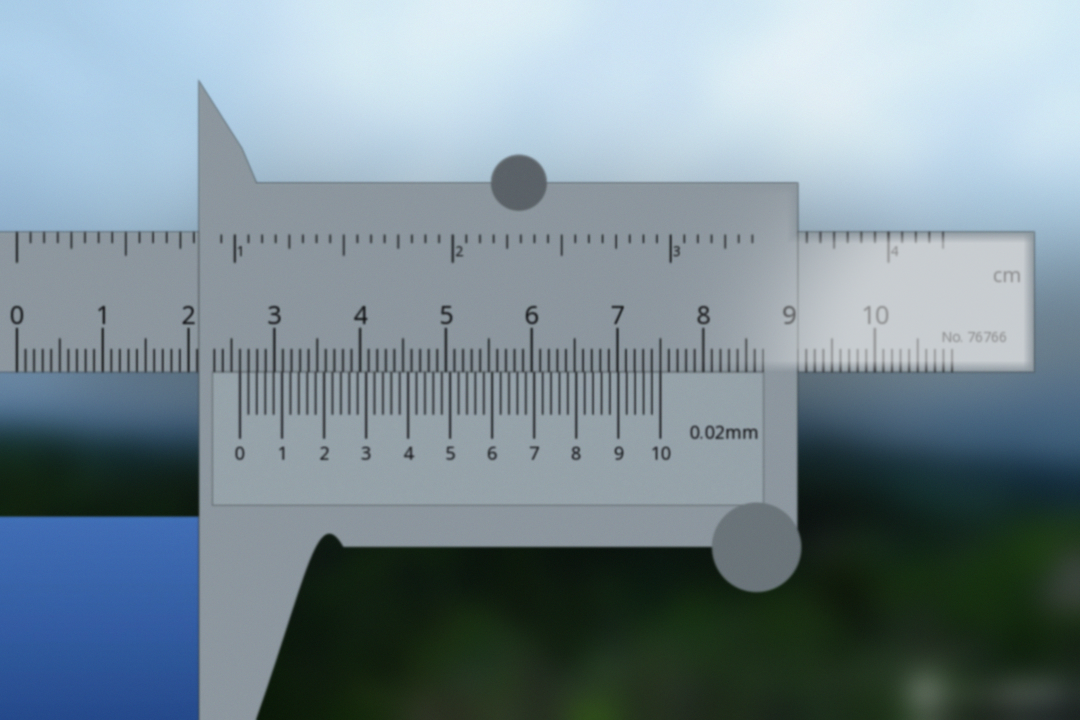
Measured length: 26.0 mm
